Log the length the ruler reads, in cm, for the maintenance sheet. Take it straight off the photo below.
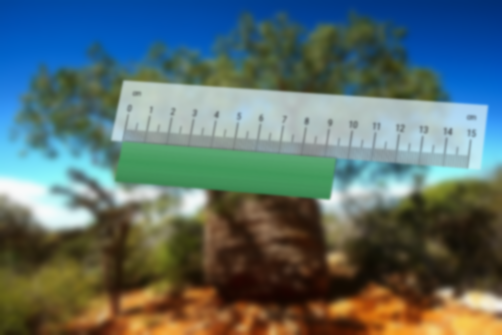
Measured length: 9.5 cm
